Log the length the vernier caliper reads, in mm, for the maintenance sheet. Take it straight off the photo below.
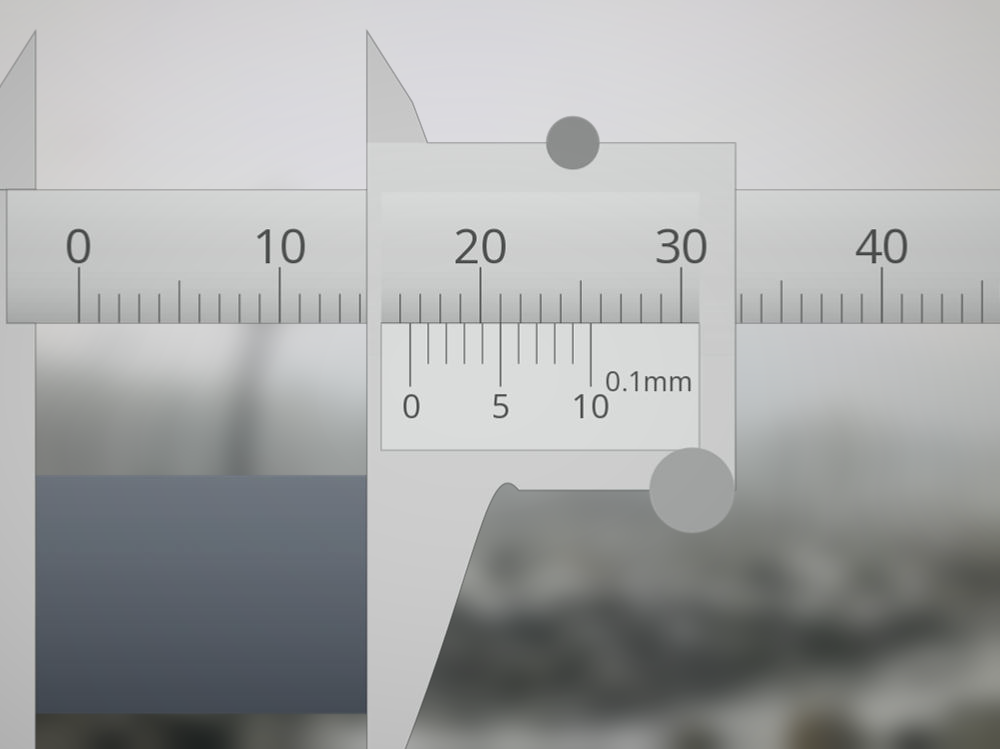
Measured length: 16.5 mm
